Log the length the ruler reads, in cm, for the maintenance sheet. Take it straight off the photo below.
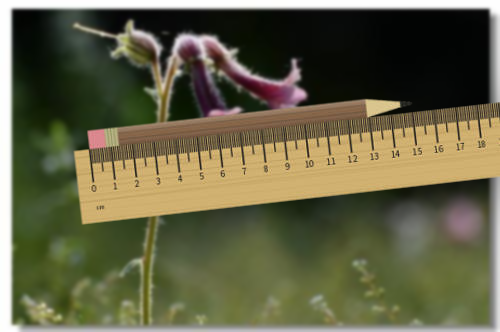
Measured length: 15 cm
